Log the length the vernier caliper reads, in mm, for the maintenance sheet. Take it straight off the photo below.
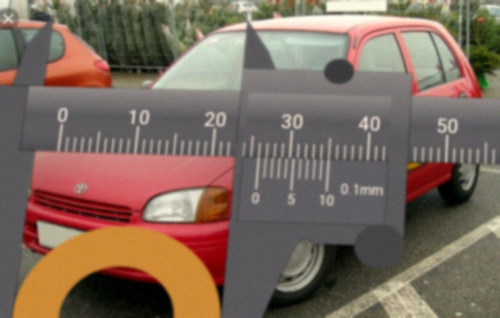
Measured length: 26.0 mm
